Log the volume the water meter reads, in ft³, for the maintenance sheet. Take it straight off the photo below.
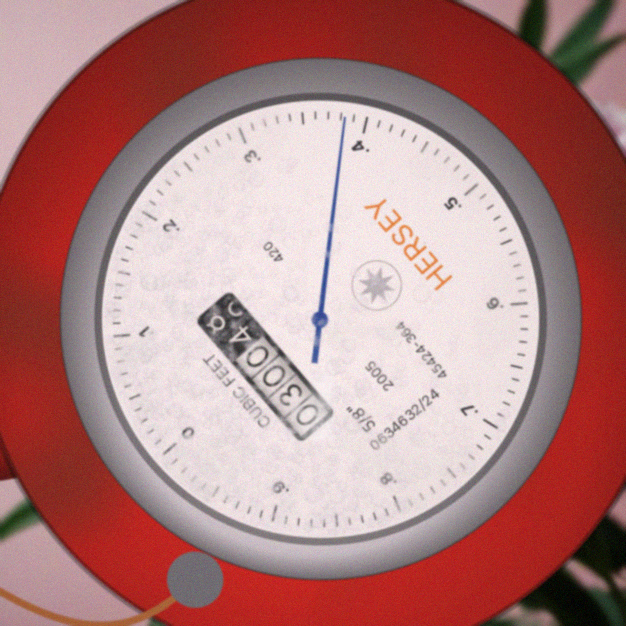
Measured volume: 30048.38 ft³
